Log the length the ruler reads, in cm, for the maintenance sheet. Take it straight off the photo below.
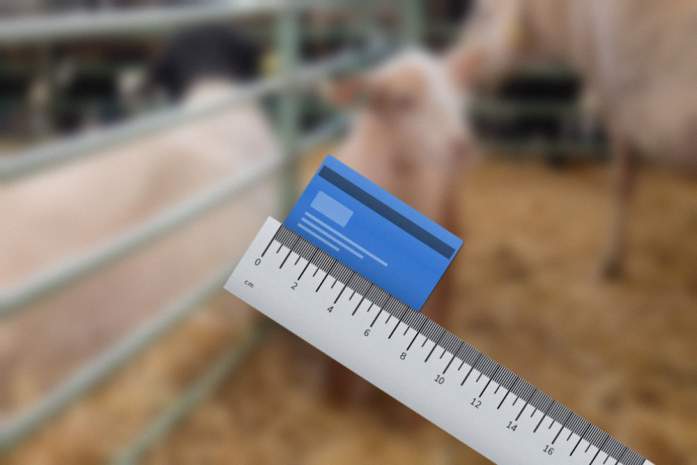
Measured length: 7.5 cm
